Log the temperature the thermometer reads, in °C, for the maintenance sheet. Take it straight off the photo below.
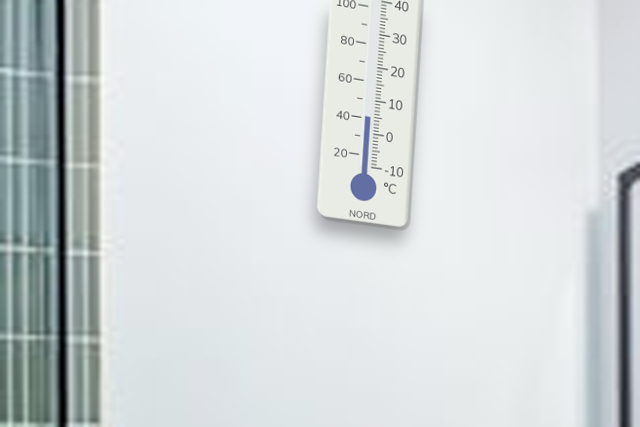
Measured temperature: 5 °C
